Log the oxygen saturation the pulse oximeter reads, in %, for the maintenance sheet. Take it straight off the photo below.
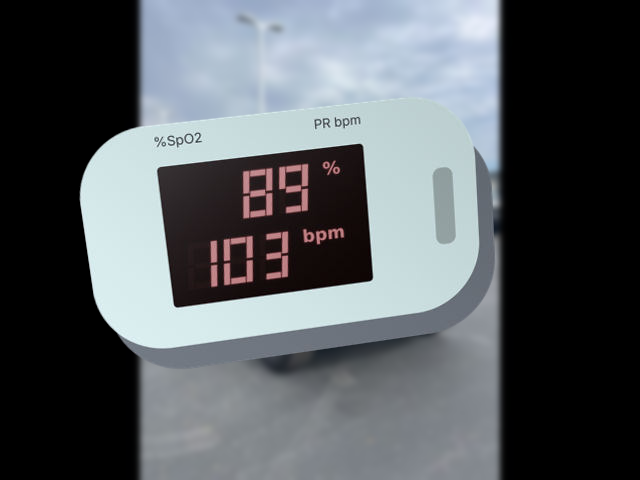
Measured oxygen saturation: 89 %
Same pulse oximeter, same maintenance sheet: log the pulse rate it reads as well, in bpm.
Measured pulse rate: 103 bpm
